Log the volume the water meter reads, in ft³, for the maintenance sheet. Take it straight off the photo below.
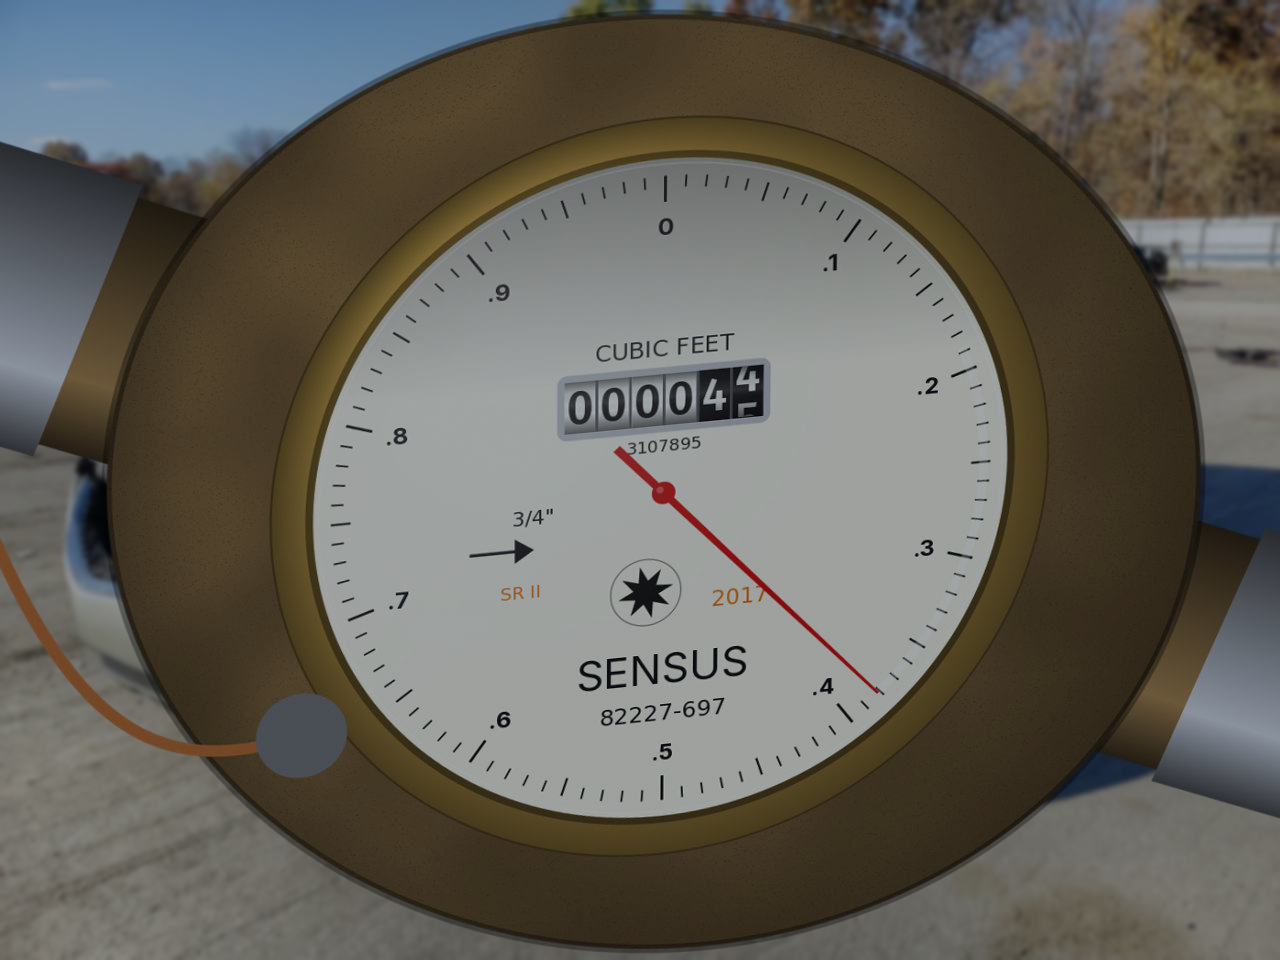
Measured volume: 44.38 ft³
